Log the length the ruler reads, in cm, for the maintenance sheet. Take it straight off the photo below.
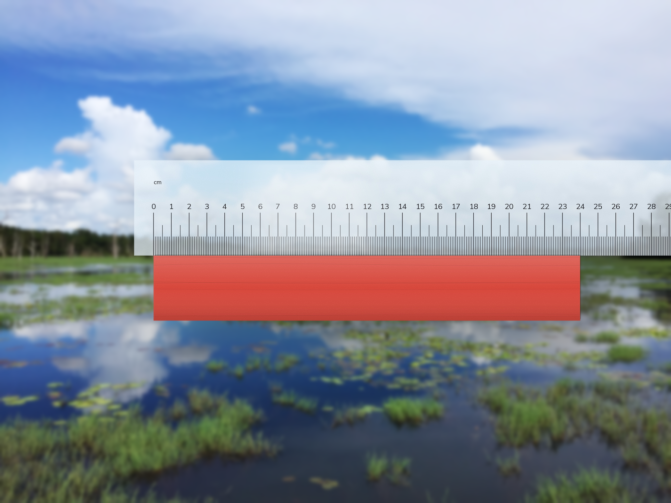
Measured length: 24 cm
